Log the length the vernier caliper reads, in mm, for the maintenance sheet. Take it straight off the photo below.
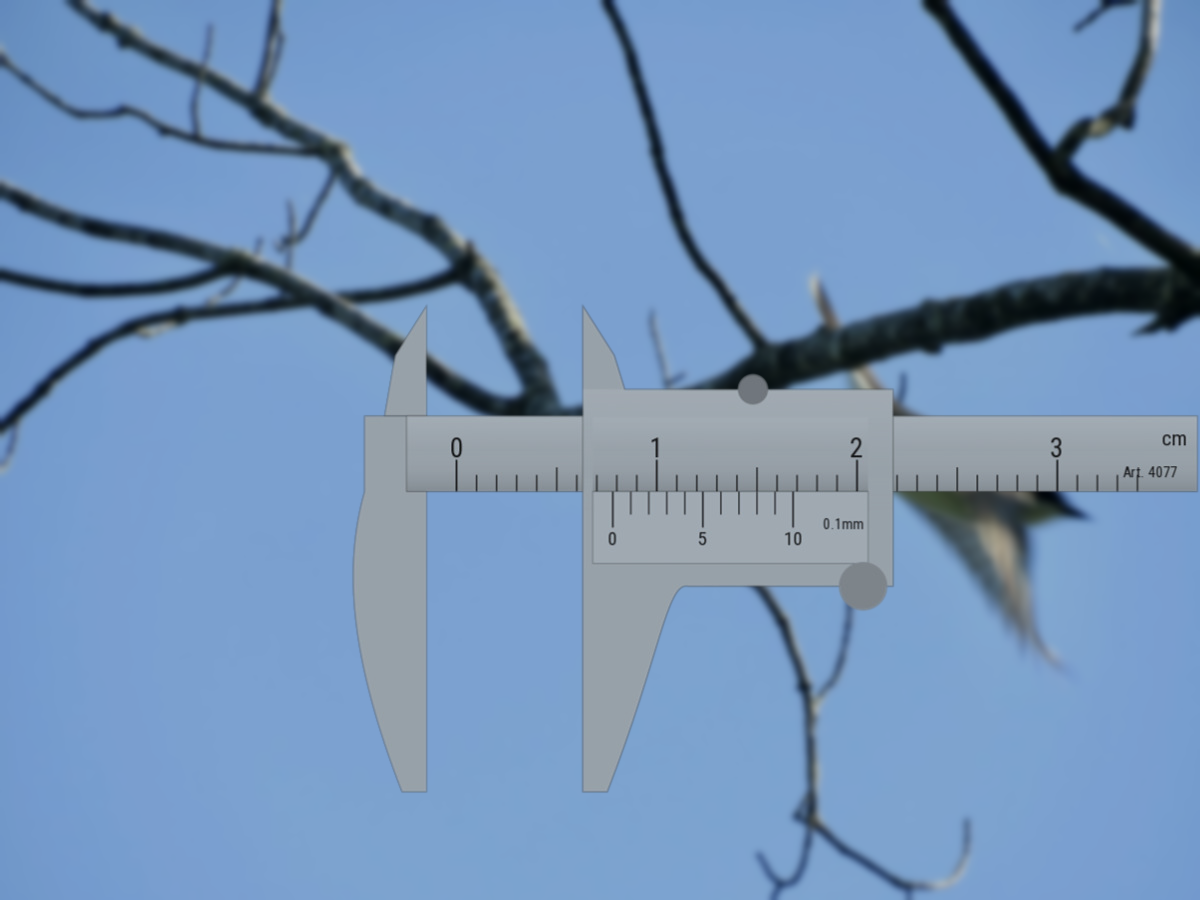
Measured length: 7.8 mm
